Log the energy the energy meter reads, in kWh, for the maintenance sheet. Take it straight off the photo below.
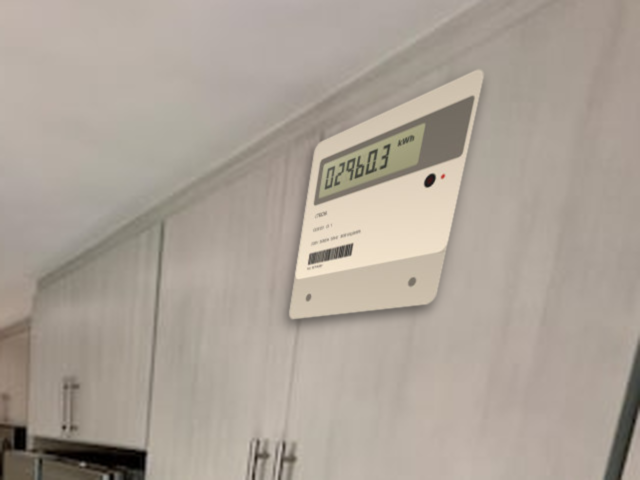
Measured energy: 2960.3 kWh
